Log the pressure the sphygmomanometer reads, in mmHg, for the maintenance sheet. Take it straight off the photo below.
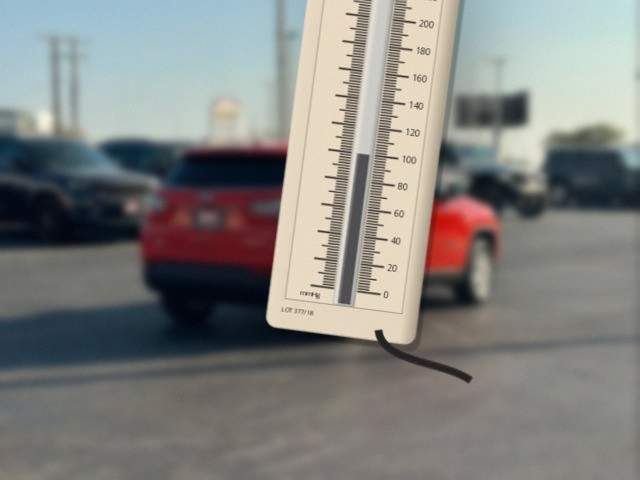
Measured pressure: 100 mmHg
